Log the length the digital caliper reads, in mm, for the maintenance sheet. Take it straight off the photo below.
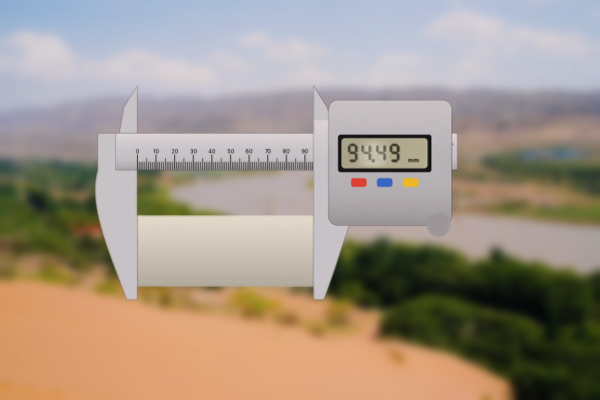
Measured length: 94.49 mm
